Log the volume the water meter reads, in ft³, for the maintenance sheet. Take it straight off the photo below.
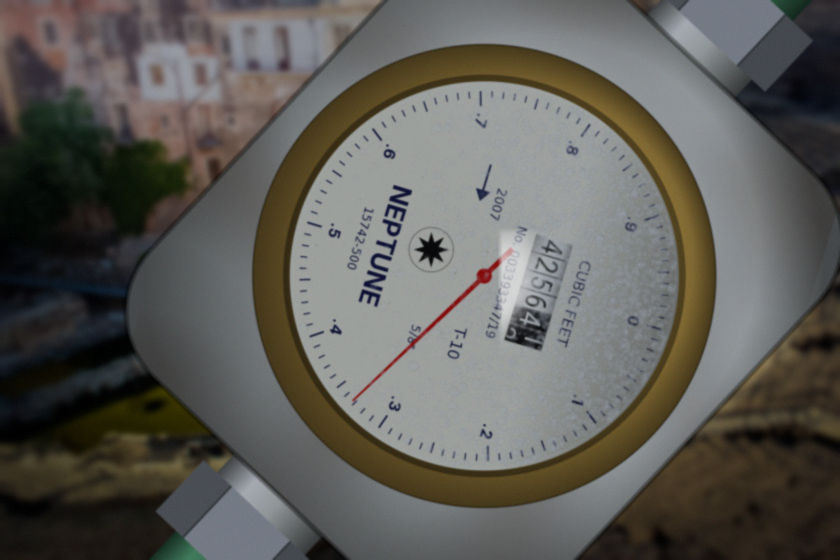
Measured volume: 425641.33 ft³
